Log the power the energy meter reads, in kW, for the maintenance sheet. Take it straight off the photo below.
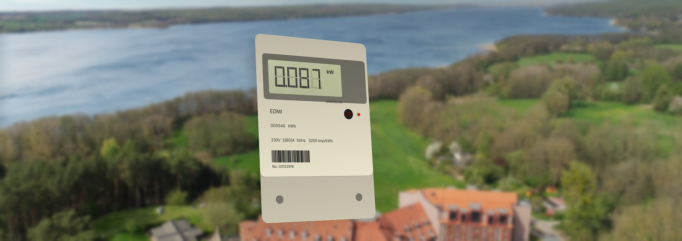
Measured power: 0.087 kW
